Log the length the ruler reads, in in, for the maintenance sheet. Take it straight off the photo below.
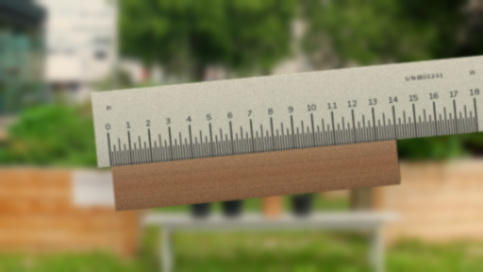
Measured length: 14 in
